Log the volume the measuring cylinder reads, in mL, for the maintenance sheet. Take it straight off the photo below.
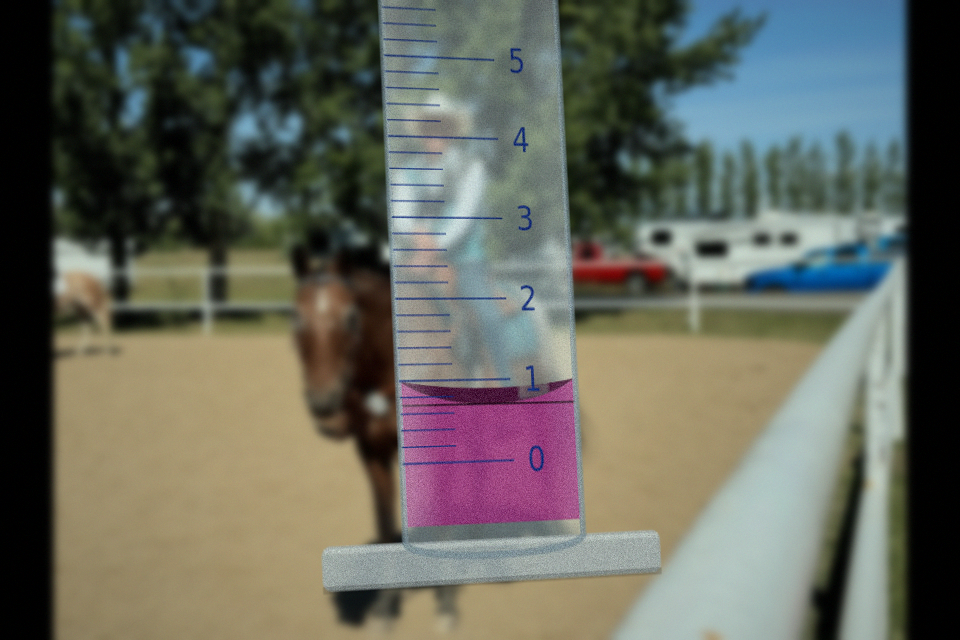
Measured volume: 0.7 mL
